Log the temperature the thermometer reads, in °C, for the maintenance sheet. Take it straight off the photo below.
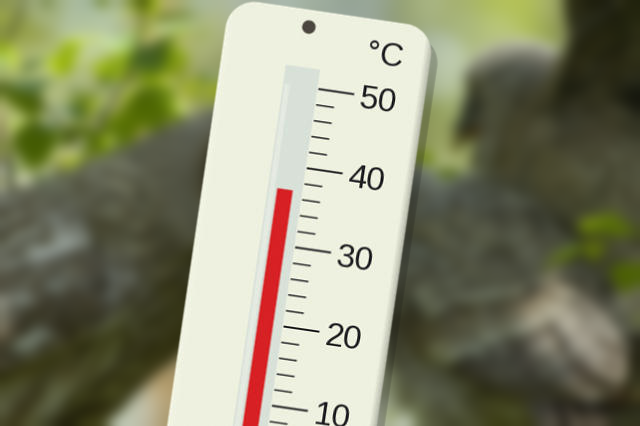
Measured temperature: 37 °C
